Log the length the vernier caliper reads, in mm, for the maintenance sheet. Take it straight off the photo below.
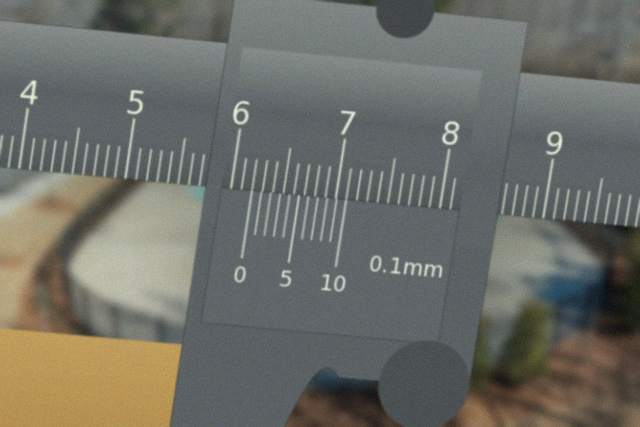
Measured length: 62.0 mm
